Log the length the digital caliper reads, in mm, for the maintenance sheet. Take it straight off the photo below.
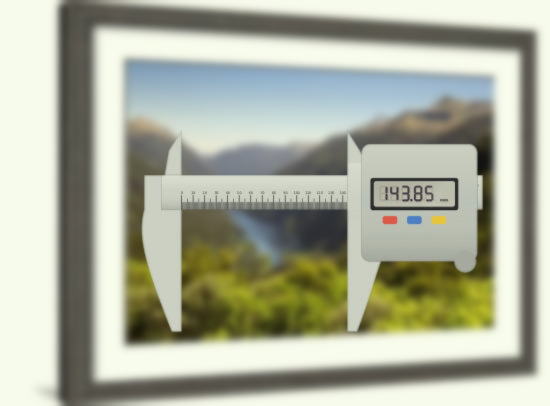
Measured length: 143.85 mm
